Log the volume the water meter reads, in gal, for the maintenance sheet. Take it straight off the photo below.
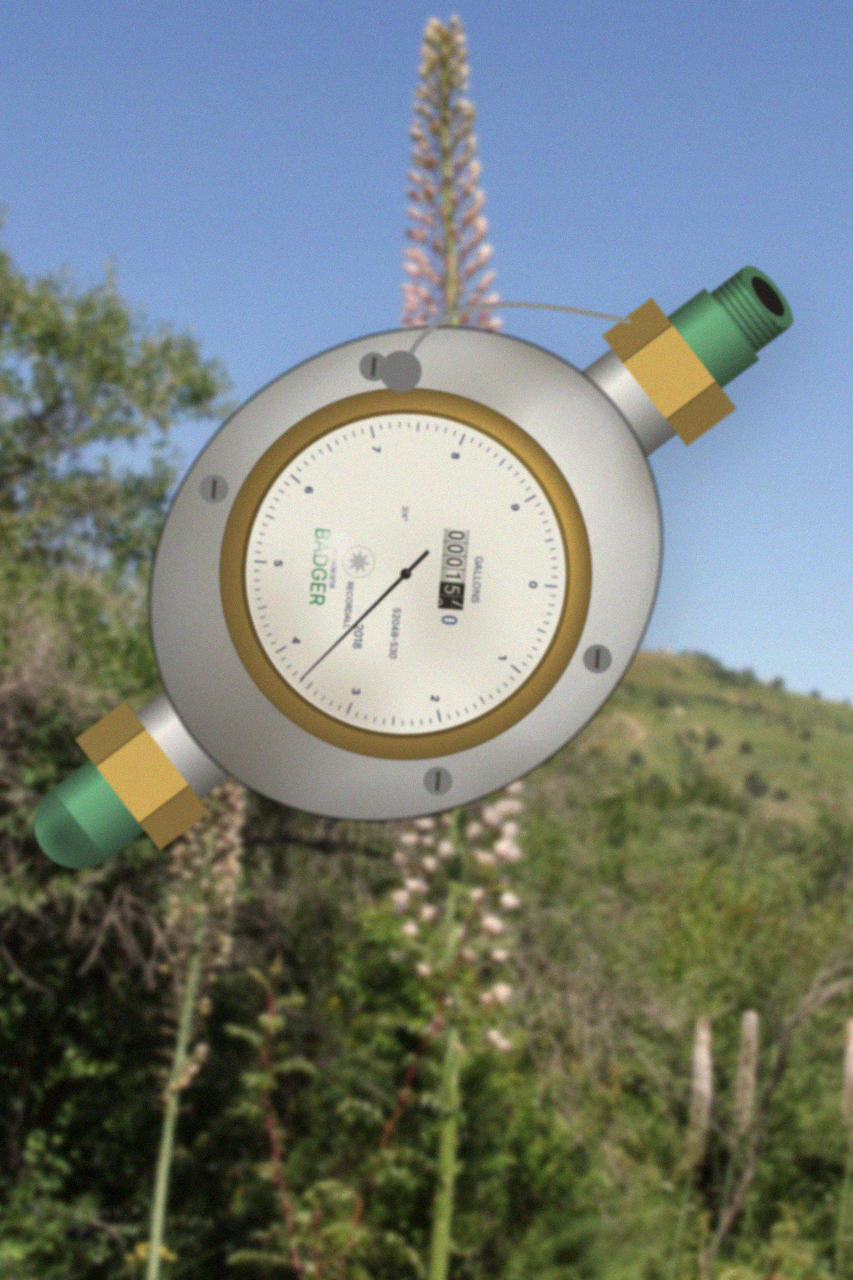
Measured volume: 1573.6 gal
